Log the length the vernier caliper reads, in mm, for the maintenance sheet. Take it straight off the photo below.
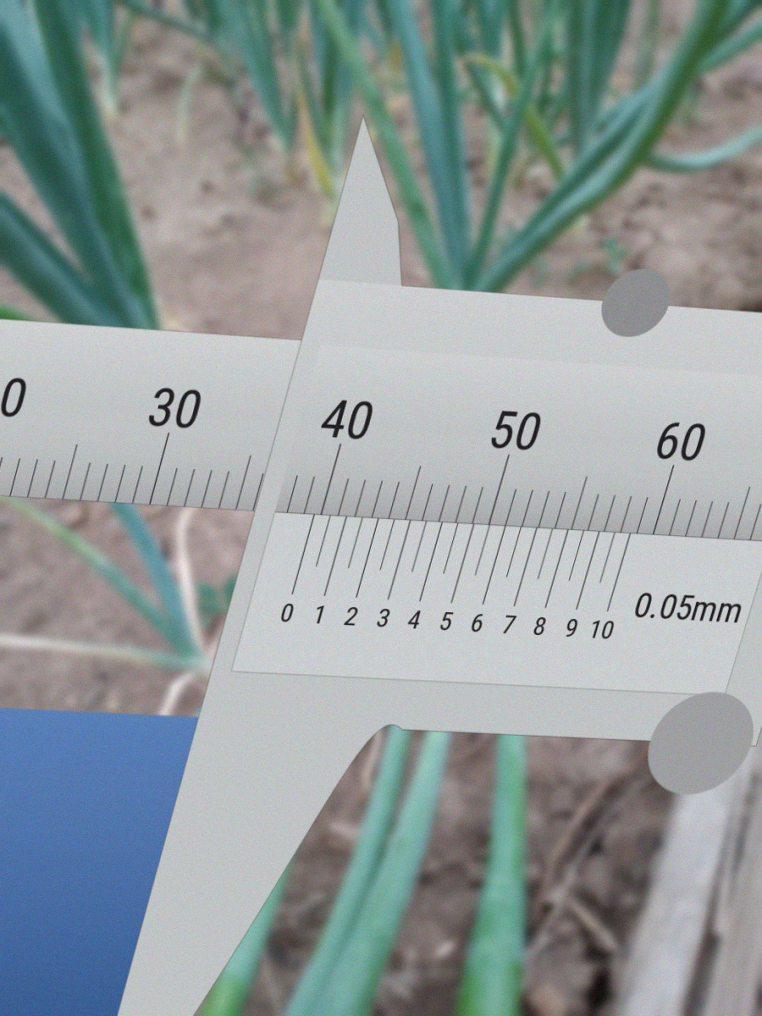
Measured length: 39.6 mm
